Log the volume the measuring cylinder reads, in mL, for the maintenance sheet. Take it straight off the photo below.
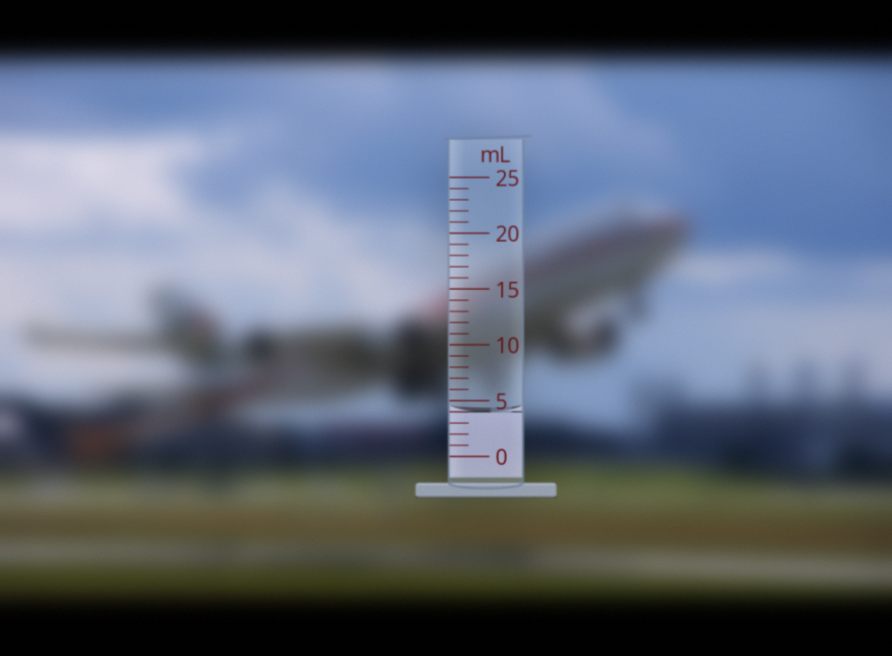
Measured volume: 4 mL
